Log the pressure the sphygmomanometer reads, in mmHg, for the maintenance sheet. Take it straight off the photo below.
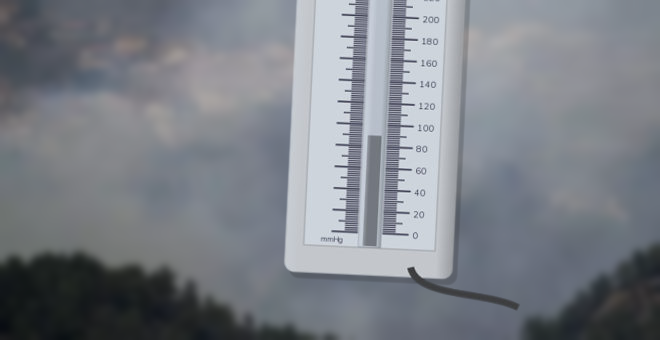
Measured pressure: 90 mmHg
